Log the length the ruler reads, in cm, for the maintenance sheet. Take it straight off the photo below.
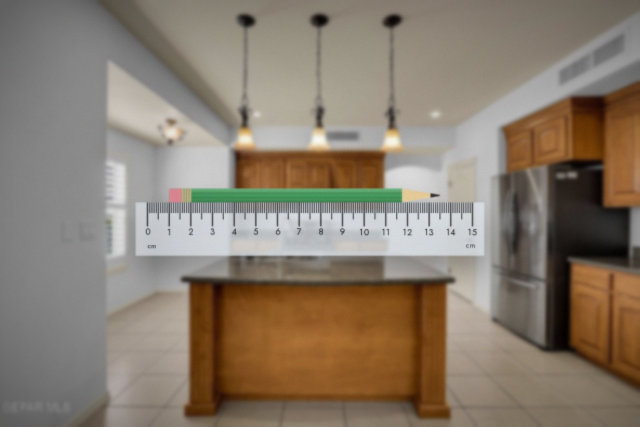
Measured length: 12.5 cm
